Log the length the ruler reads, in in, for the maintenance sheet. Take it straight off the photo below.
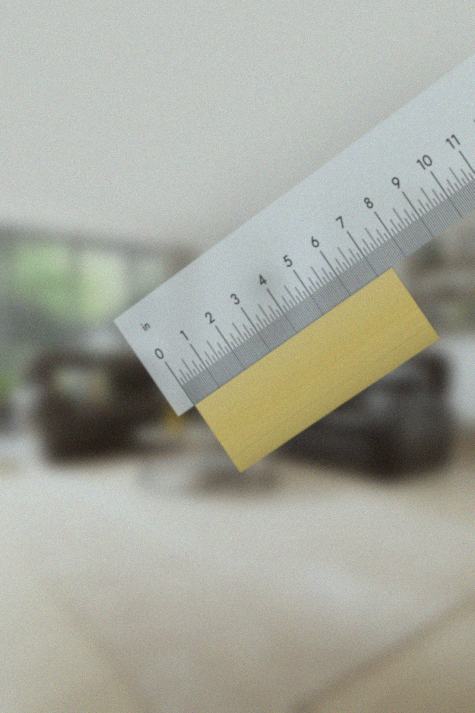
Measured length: 7.5 in
